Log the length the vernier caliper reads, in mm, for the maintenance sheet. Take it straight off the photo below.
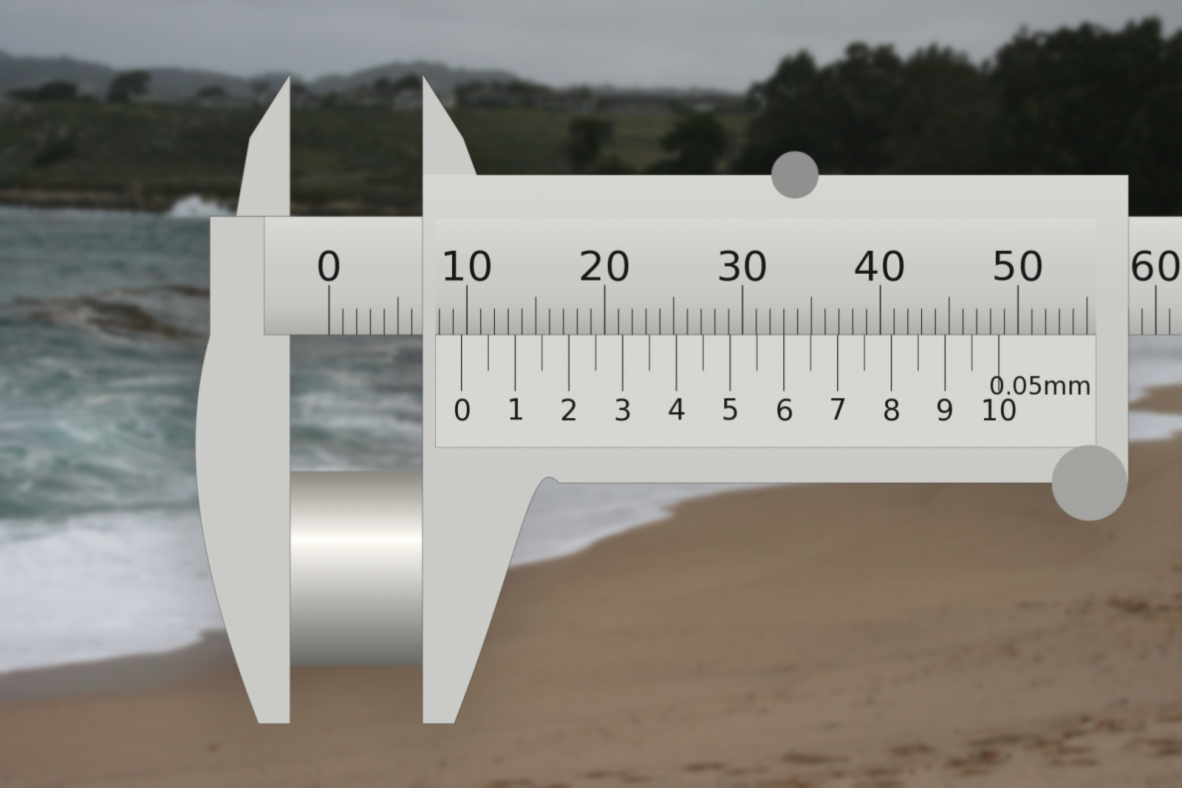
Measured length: 9.6 mm
